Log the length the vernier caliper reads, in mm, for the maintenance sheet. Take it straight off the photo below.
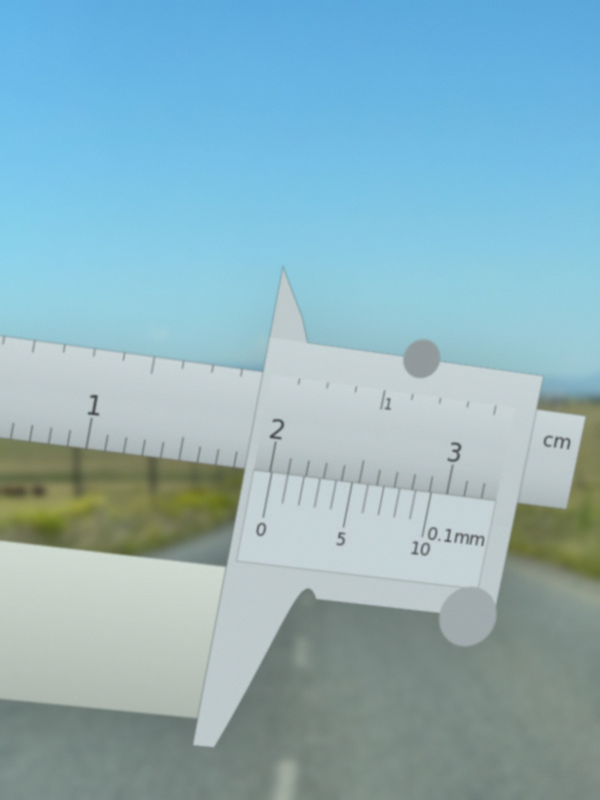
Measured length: 20.1 mm
